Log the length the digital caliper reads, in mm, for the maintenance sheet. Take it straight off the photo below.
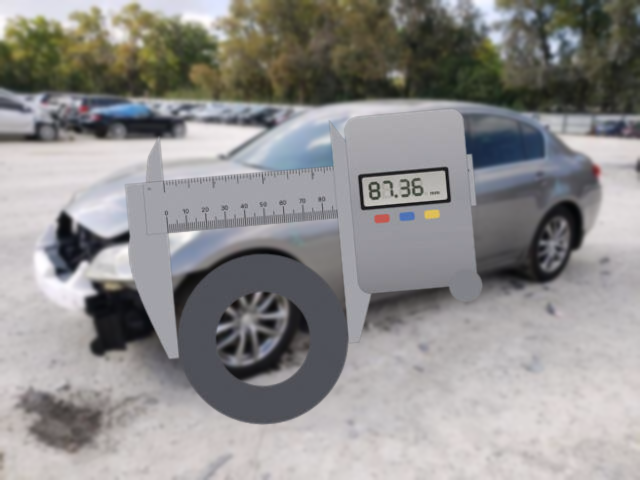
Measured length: 87.36 mm
